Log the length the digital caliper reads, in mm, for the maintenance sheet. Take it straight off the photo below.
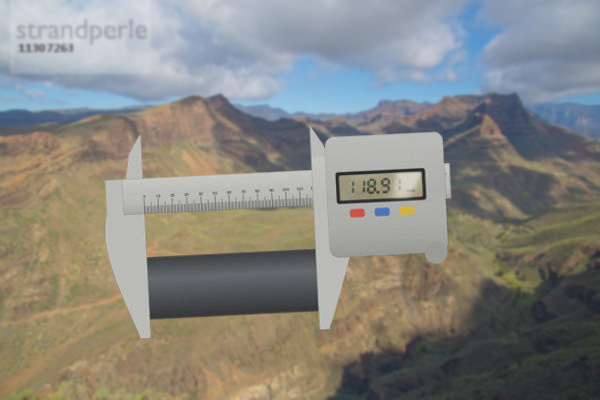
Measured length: 118.91 mm
